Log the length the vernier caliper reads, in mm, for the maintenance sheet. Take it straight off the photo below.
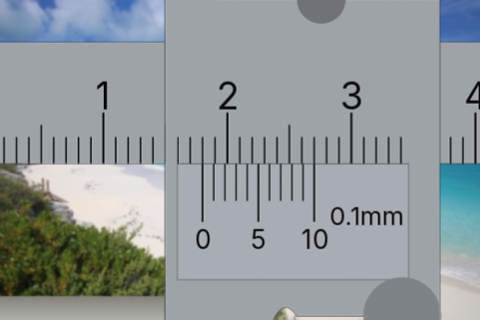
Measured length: 18.0 mm
